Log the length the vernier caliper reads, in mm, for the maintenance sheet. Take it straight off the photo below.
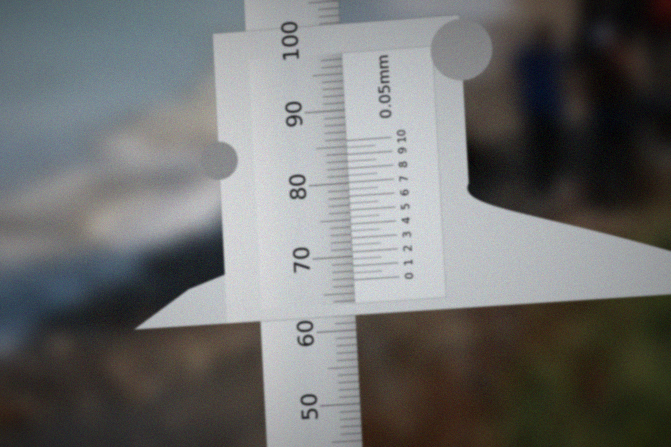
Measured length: 66.8 mm
